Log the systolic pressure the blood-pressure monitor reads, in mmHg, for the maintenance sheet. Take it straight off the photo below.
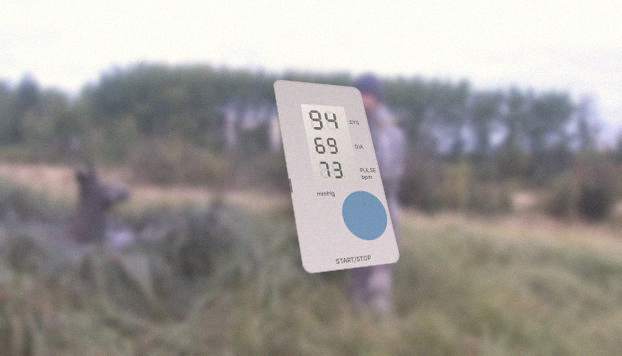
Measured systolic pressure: 94 mmHg
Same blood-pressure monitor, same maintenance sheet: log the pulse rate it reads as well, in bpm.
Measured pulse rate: 73 bpm
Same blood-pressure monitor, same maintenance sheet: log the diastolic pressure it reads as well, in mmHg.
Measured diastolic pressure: 69 mmHg
